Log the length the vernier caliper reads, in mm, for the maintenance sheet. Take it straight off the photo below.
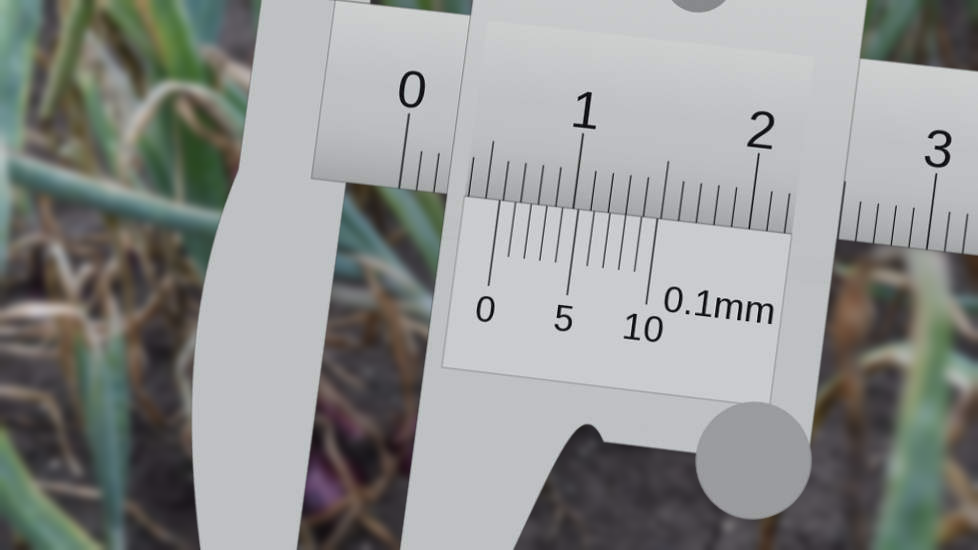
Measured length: 5.8 mm
